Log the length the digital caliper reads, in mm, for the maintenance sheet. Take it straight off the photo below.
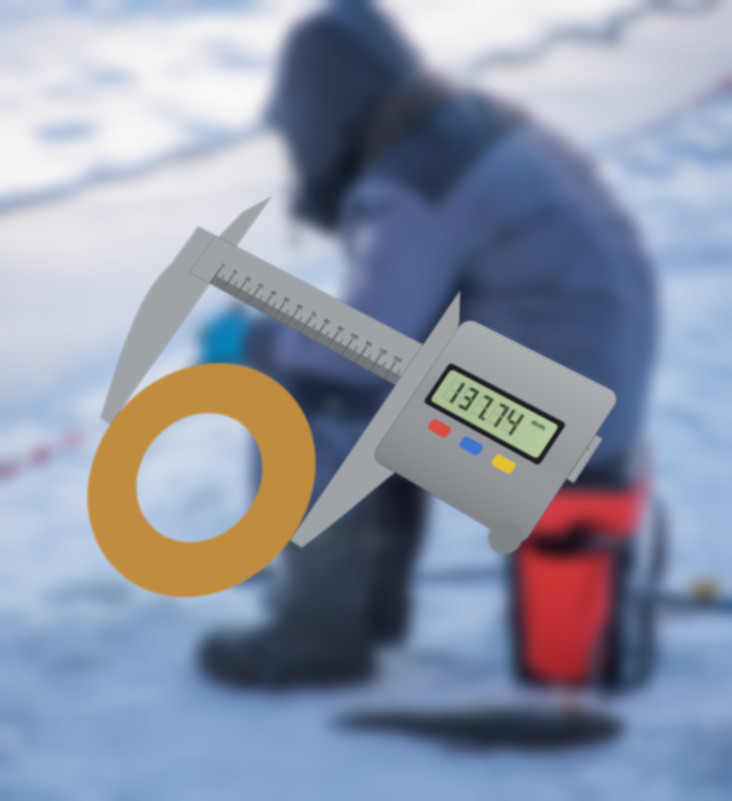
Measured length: 137.74 mm
